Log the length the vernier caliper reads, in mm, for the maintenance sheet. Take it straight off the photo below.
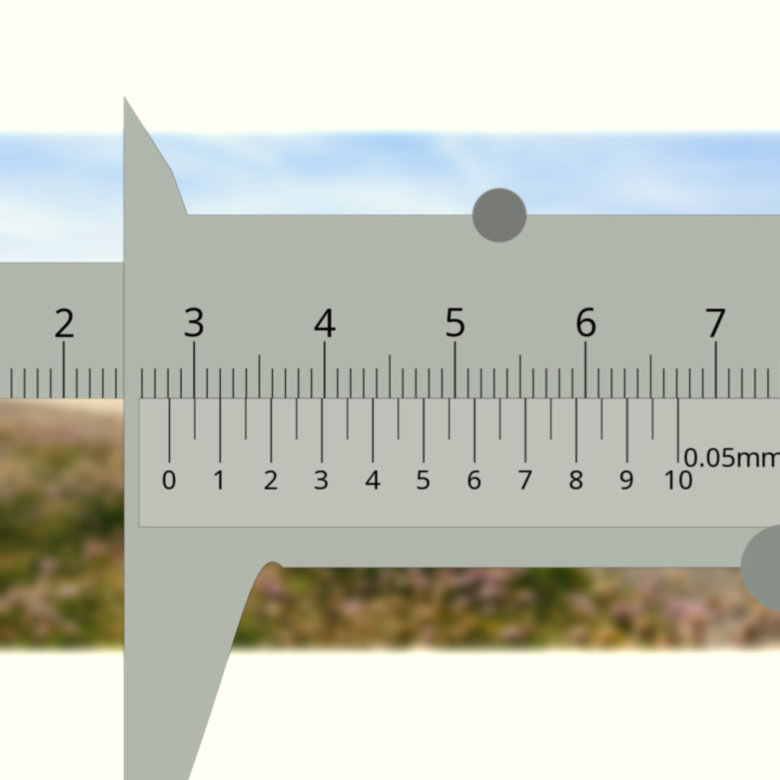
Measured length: 28.1 mm
